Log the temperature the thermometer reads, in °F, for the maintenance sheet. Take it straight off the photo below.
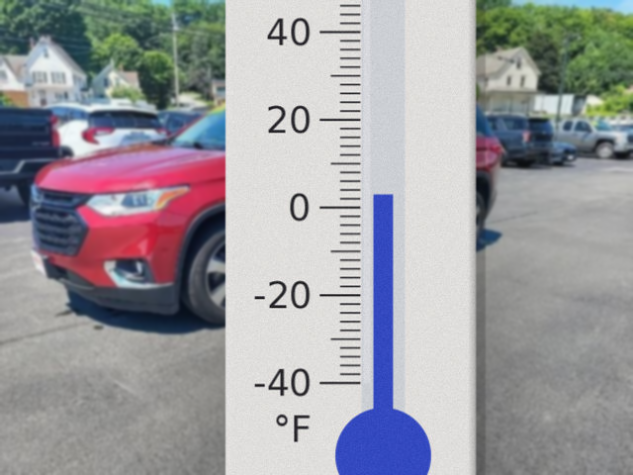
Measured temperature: 3 °F
